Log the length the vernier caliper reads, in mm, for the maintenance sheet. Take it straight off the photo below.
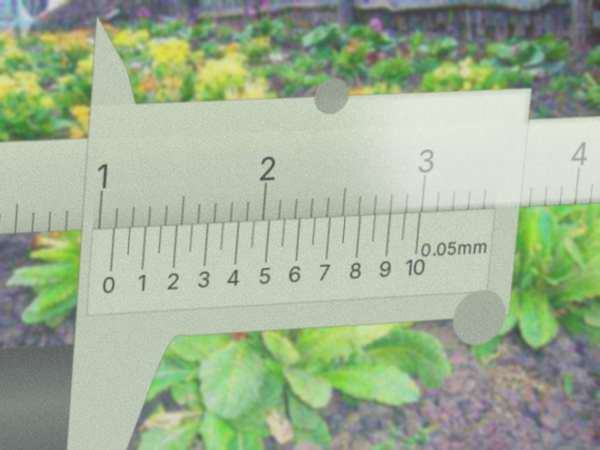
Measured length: 10.9 mm
